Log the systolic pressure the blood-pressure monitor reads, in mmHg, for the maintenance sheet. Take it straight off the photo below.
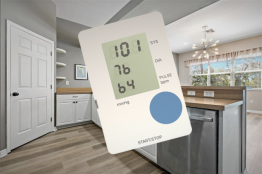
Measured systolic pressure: 101 mmHg
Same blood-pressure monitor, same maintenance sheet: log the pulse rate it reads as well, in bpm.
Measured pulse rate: 64 bpm
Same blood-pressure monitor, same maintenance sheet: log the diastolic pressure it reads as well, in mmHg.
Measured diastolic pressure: 76 mmHg
